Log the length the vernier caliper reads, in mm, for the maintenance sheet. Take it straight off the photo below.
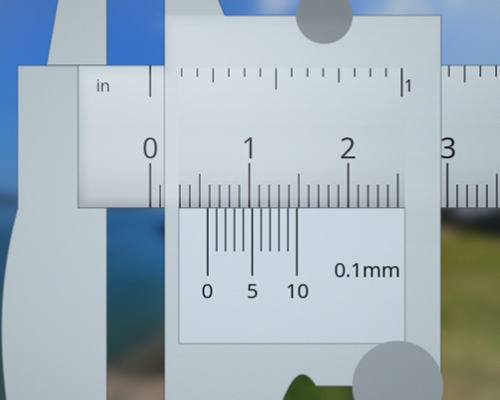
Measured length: 5.8 mm
